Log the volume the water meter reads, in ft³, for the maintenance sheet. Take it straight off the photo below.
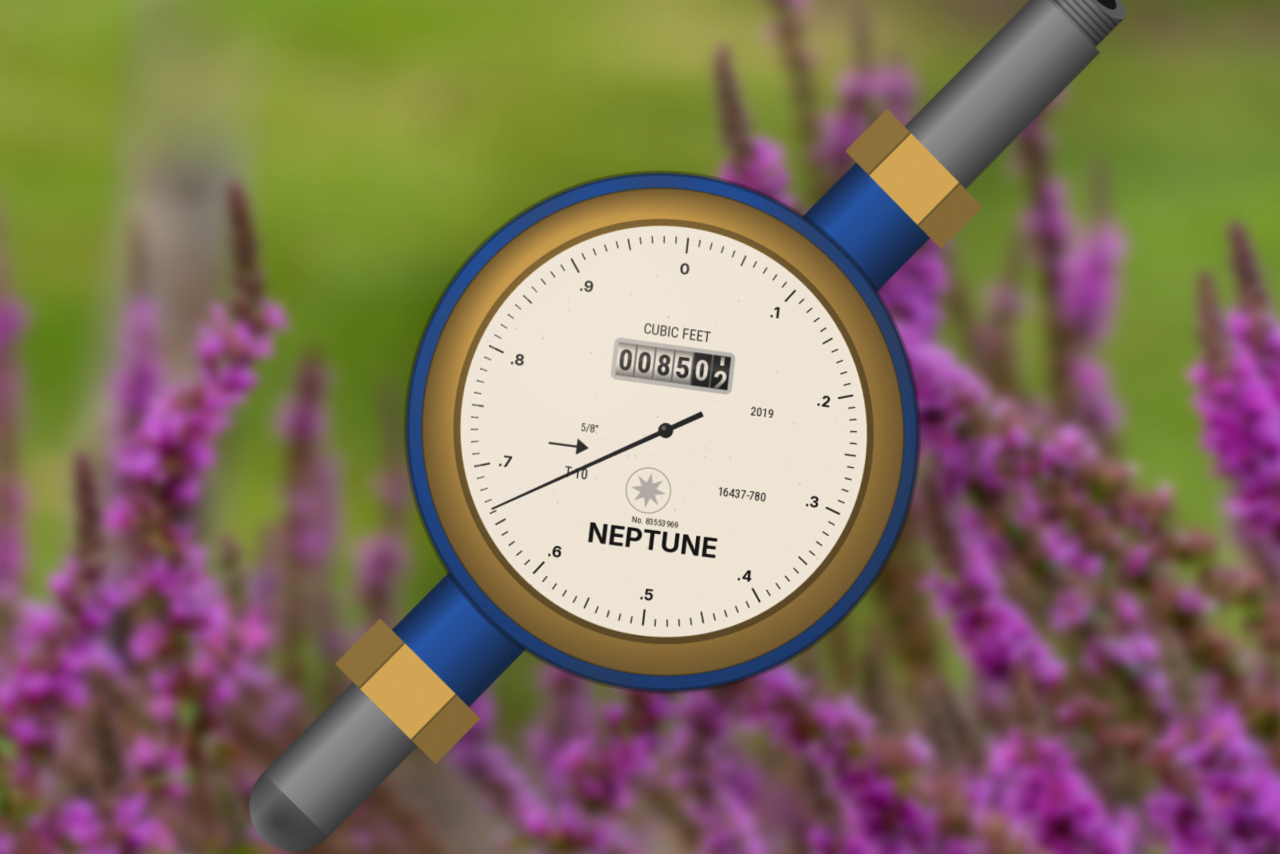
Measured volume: 8501.66 ft³
